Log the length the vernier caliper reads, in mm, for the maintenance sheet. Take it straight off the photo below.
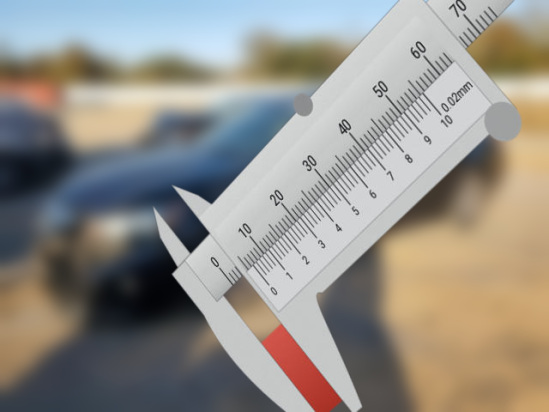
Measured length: 6.5 mm
